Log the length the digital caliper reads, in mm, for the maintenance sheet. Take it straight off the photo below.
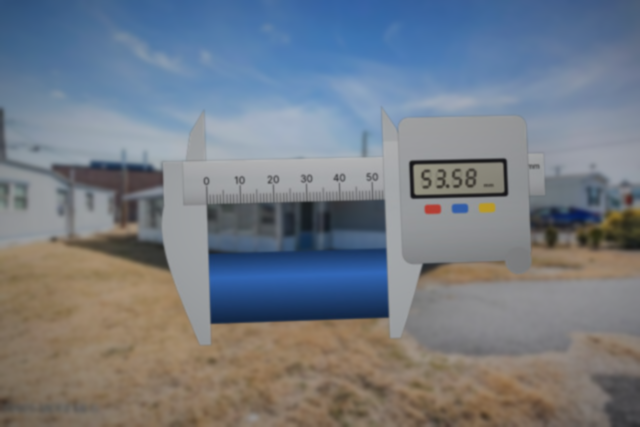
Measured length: 53.58 mm
